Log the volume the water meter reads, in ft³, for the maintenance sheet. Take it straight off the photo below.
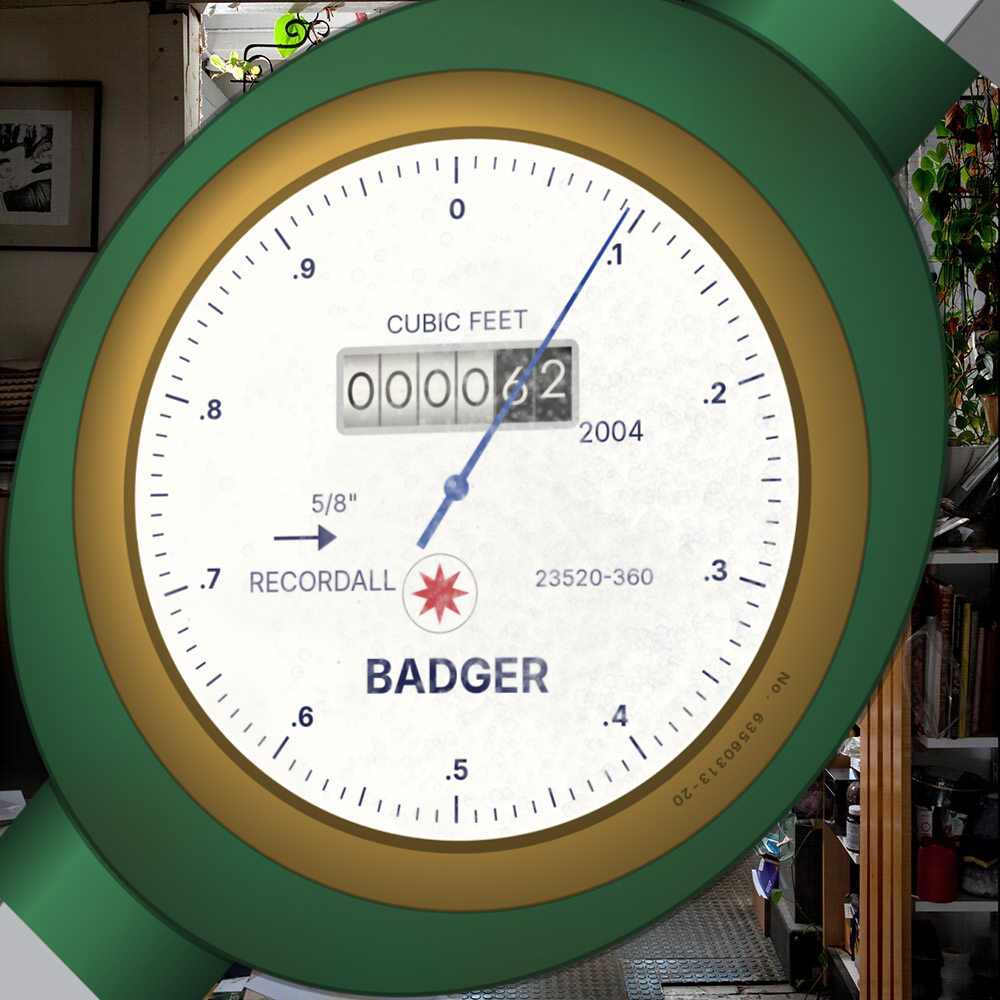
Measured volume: 62.09 ft³
